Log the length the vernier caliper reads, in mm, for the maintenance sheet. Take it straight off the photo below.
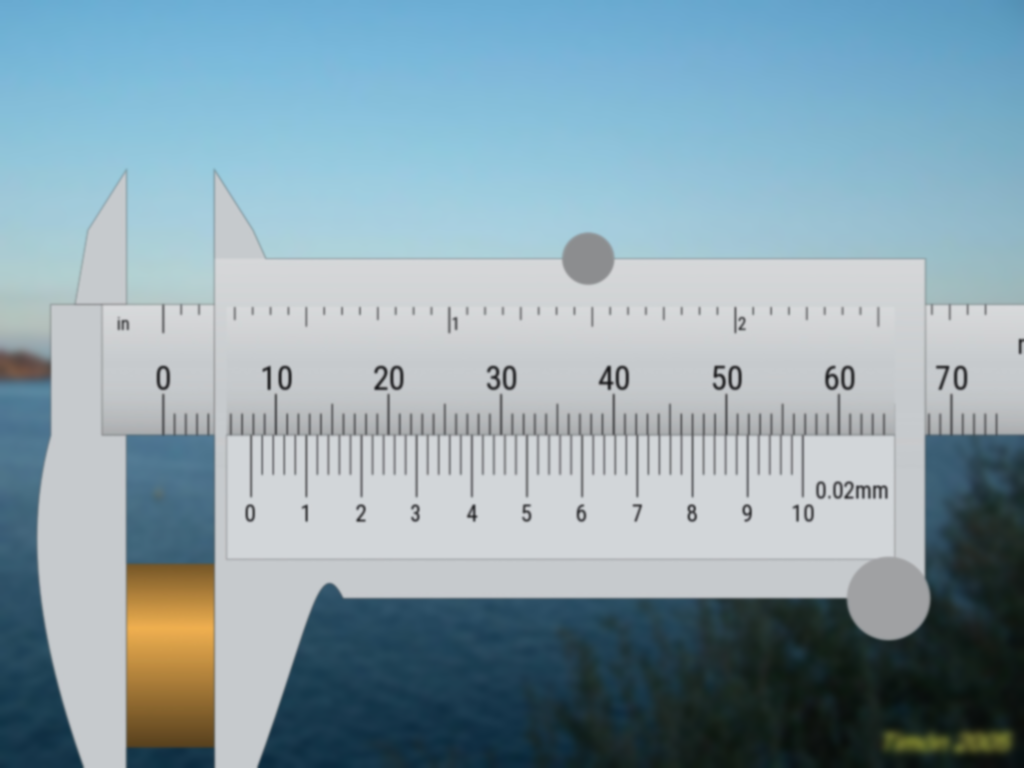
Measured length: 7.8 mm
